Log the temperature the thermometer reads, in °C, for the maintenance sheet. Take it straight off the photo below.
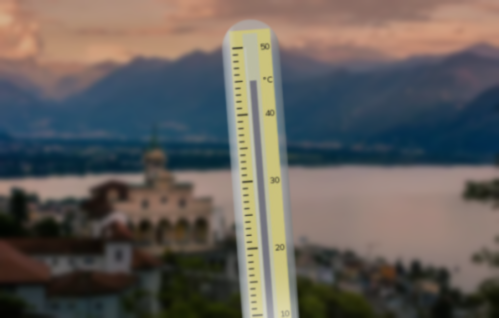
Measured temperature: 45 °C
